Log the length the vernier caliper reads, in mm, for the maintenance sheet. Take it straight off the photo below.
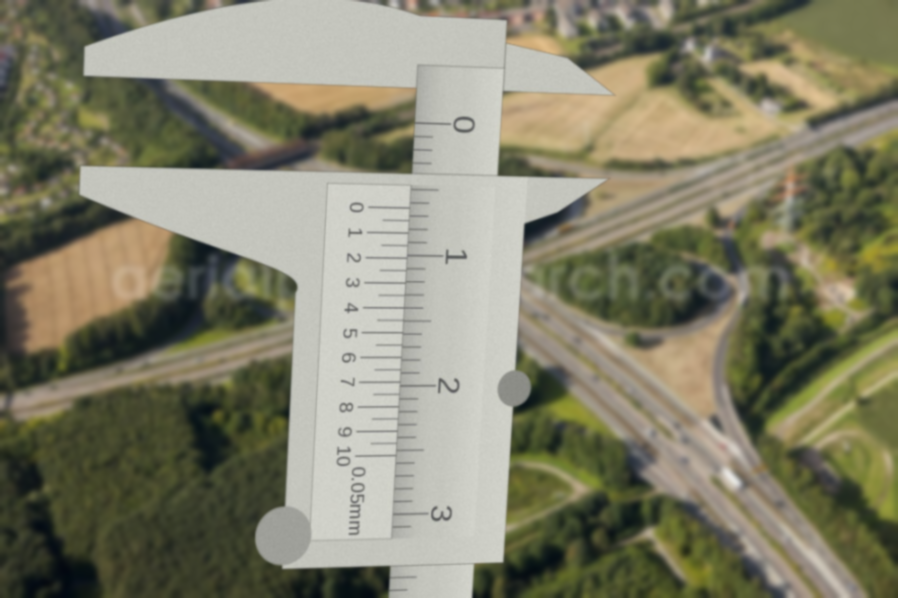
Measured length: 6.4 mm
